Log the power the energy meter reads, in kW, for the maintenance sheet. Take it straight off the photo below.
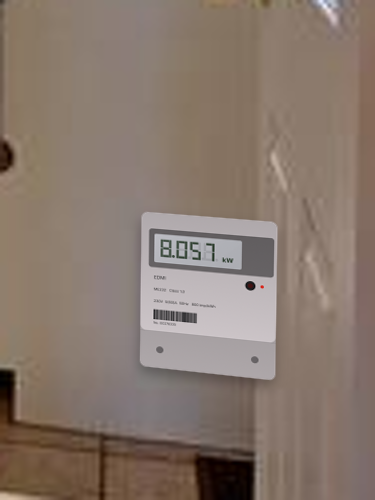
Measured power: 8.057 kW
